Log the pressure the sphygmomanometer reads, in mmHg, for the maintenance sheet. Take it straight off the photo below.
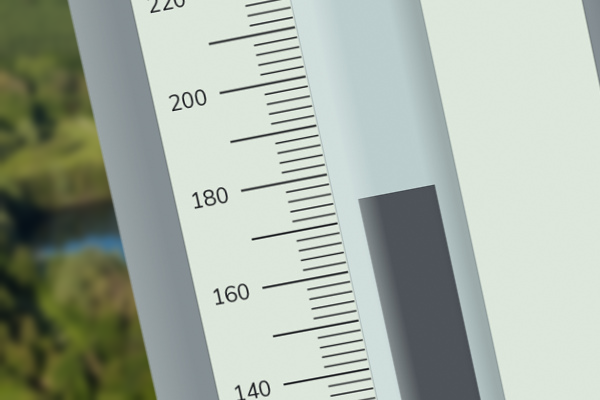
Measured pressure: 174 mmHg
